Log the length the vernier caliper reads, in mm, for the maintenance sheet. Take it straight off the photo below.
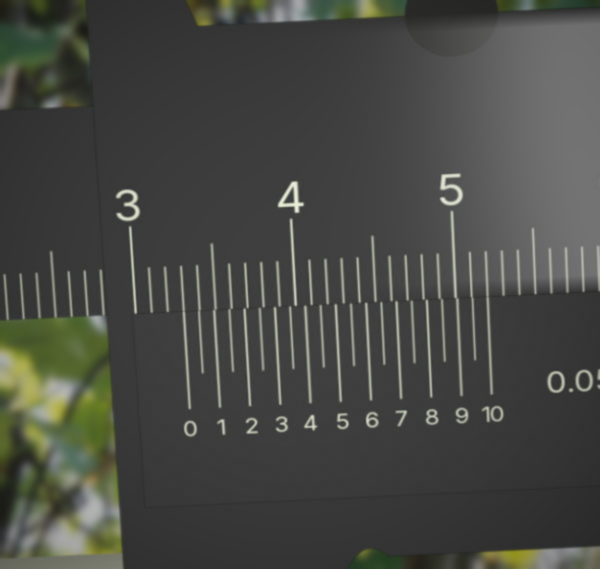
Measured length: 33.0 mm
